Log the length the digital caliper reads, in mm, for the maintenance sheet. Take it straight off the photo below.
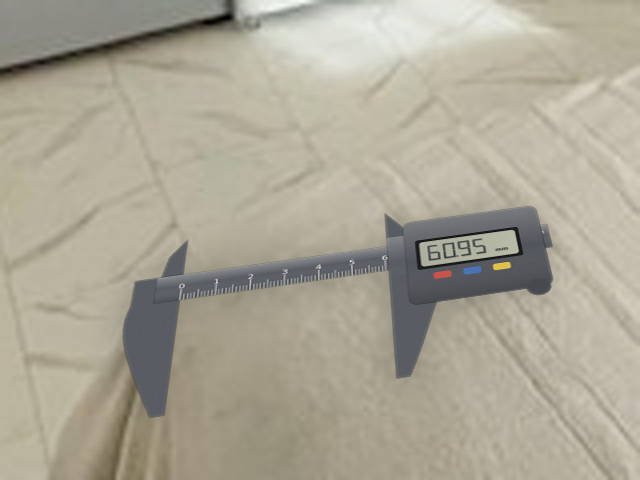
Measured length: 60.95 mm
